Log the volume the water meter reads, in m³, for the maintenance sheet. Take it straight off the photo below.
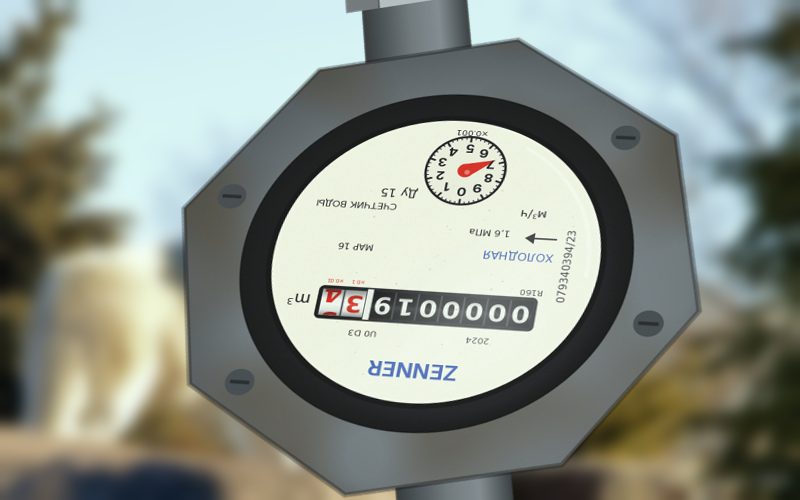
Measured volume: 19.336 m³
